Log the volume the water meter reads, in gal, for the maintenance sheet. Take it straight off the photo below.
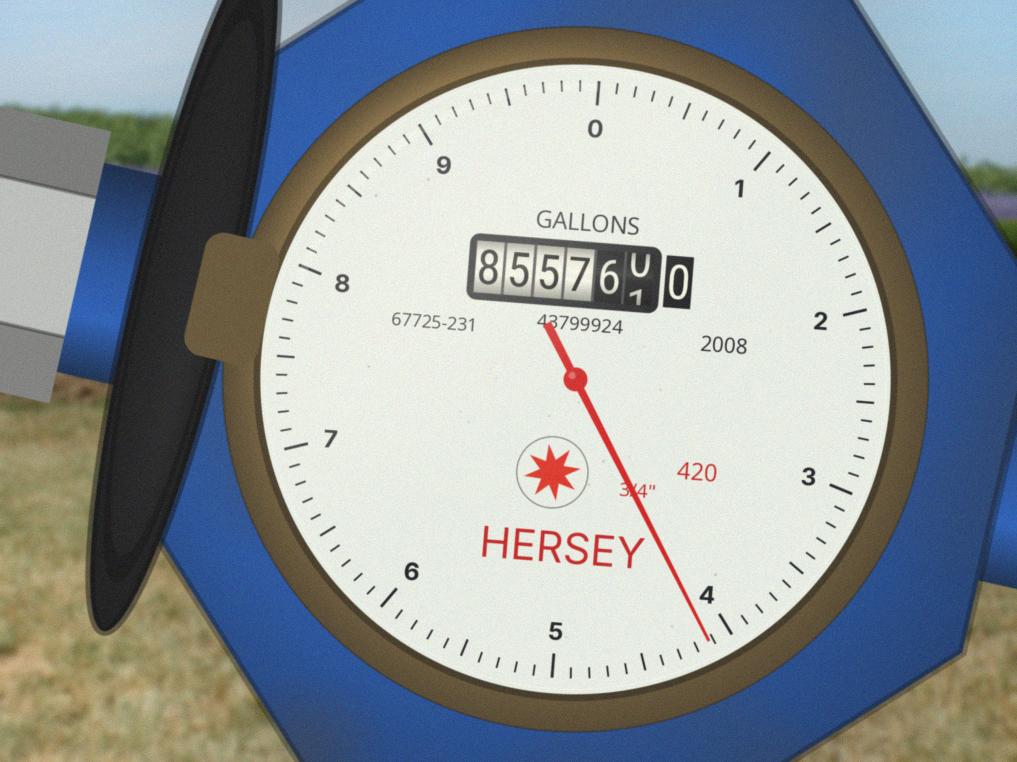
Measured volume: 8557604.1 gal
